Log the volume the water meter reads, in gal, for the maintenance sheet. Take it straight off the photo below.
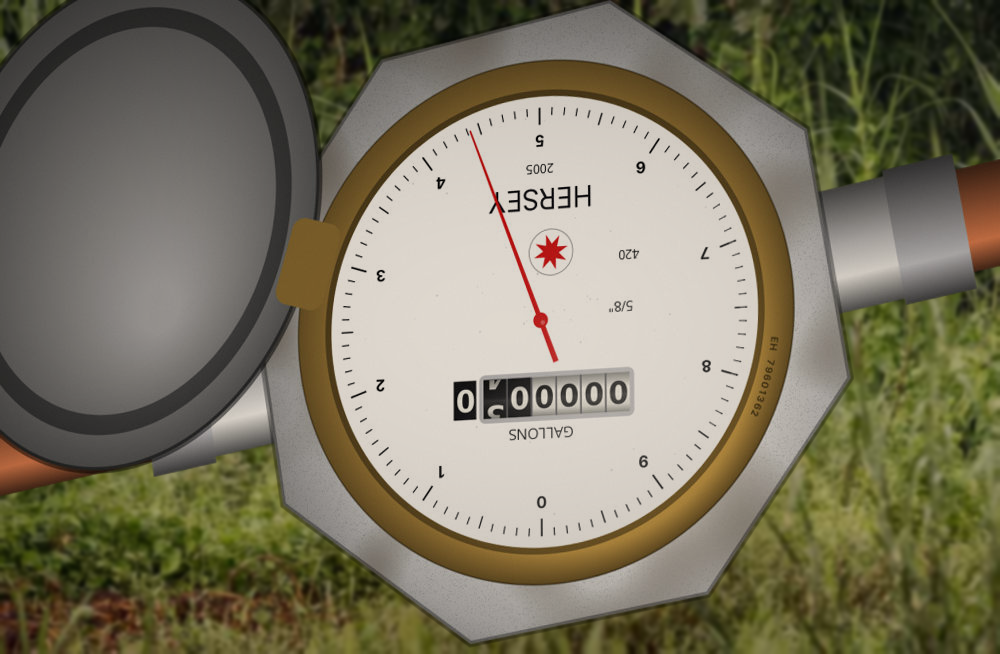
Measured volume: 34.4 gal
